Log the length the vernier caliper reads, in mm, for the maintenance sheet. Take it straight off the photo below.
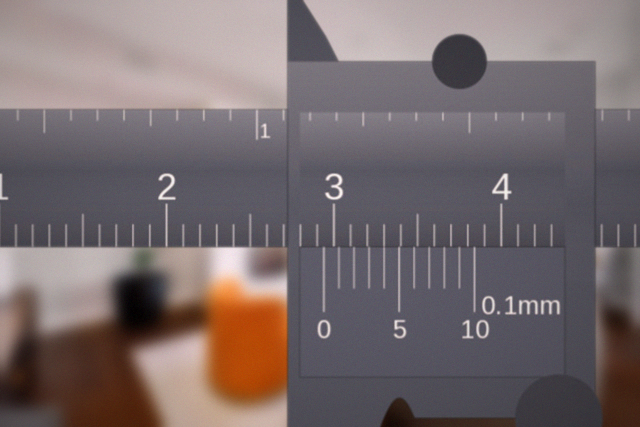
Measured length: 29.4 mm
